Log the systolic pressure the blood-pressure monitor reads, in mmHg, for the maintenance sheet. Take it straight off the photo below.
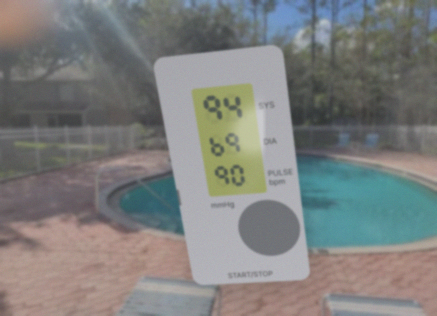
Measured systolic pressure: 94 mmHg
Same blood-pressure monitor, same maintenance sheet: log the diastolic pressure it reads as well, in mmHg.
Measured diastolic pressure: 69 mmHg
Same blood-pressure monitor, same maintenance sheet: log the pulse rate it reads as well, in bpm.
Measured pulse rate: 90 bpm
